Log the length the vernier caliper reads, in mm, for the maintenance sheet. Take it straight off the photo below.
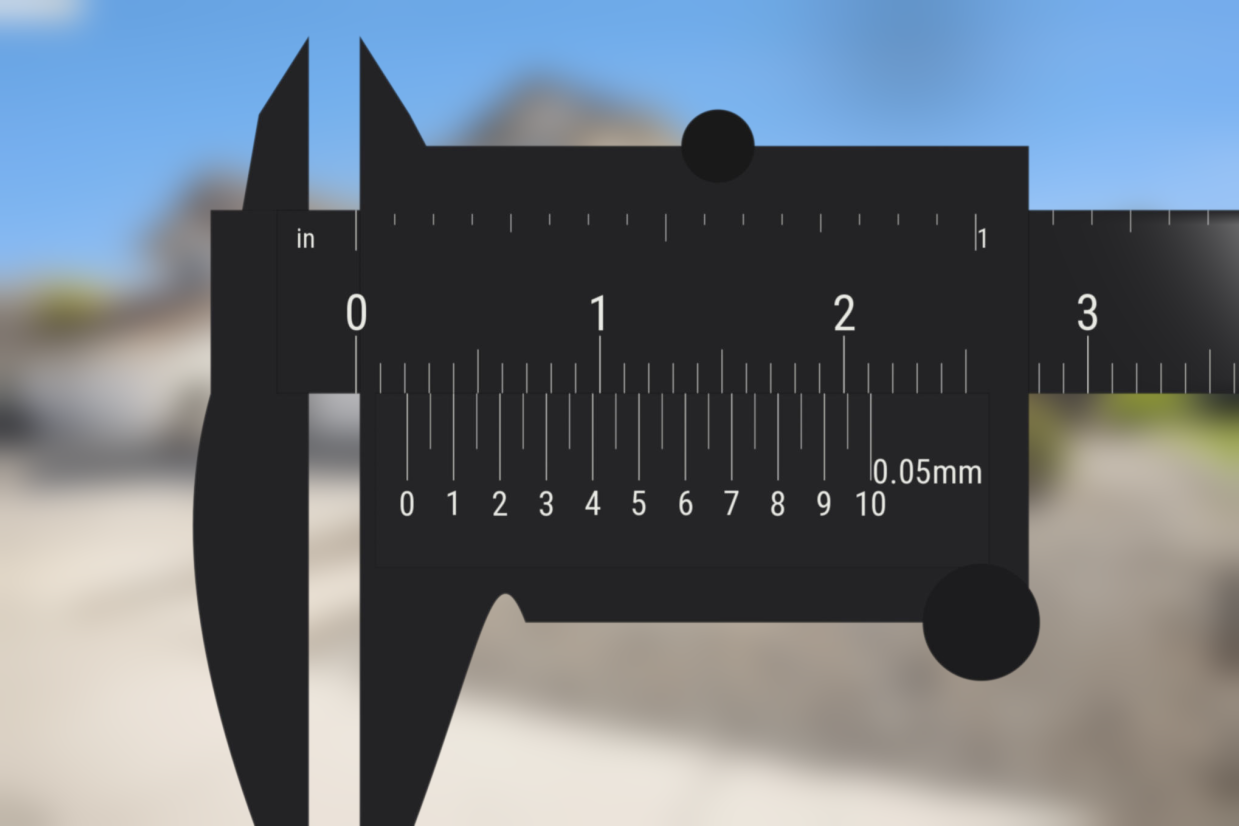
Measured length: 2.10 mm
